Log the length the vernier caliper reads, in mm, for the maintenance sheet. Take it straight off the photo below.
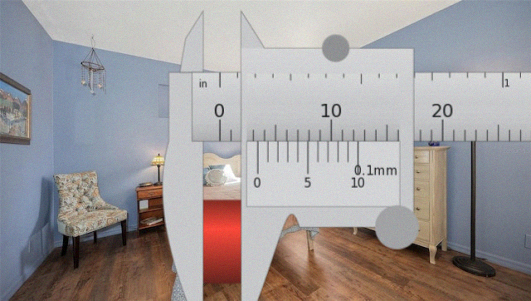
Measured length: 3.4 mm
